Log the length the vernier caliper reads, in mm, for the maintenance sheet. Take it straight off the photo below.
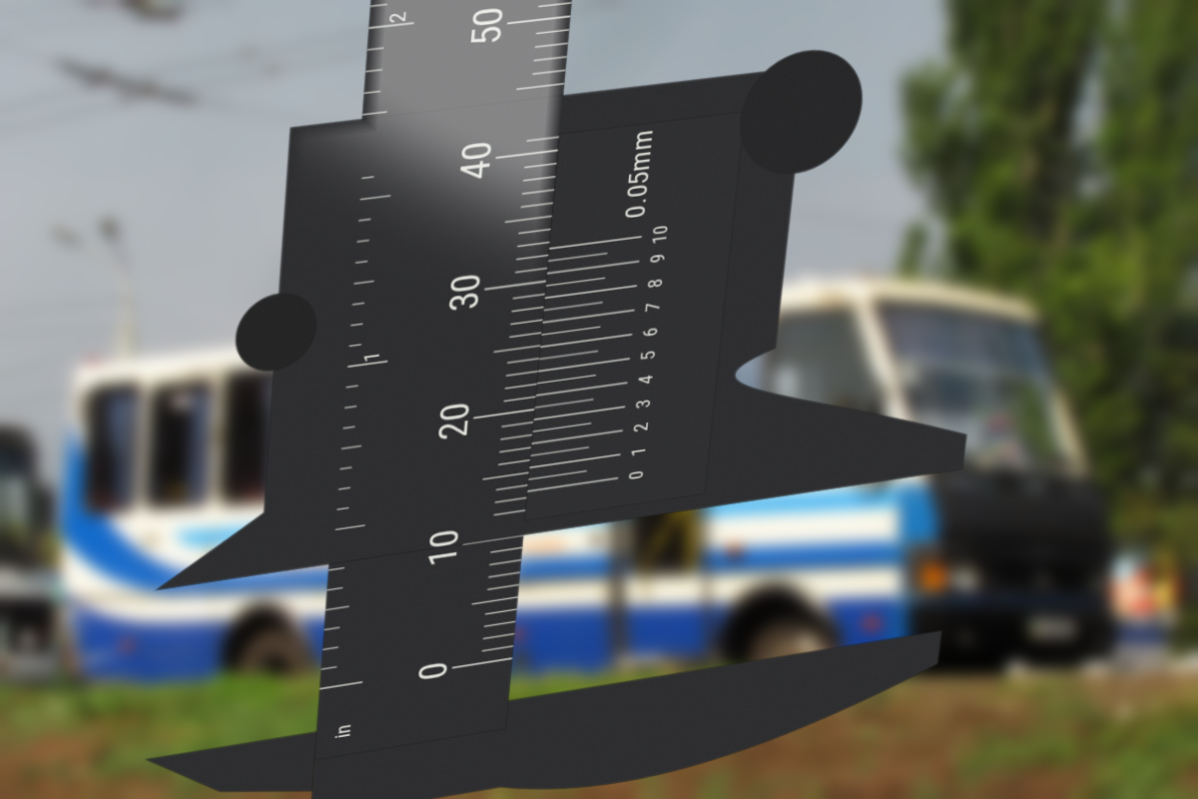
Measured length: 13.5 mm
